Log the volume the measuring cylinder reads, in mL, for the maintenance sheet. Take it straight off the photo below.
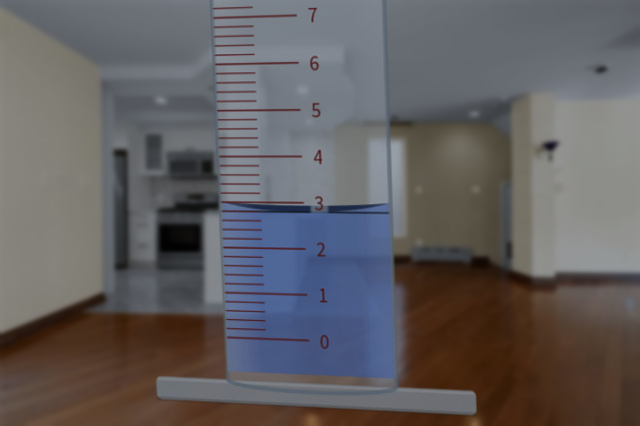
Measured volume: 2.8 mL
